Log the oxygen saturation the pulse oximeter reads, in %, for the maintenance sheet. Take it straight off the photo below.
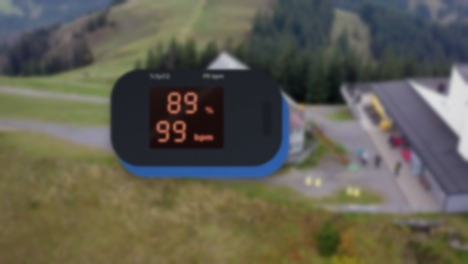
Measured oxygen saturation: 89 %
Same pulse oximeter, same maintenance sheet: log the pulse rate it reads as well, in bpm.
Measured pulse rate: 99 bpm
